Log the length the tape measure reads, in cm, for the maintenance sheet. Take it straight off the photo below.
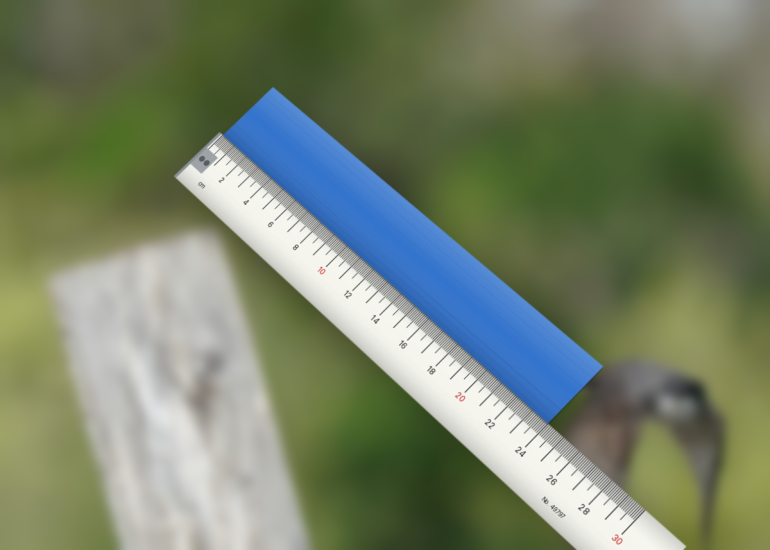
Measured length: 24 cm
